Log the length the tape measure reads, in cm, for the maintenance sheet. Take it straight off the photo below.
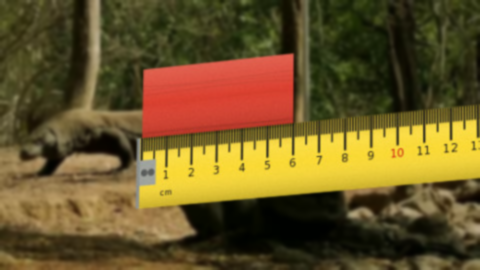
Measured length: 6 cm
